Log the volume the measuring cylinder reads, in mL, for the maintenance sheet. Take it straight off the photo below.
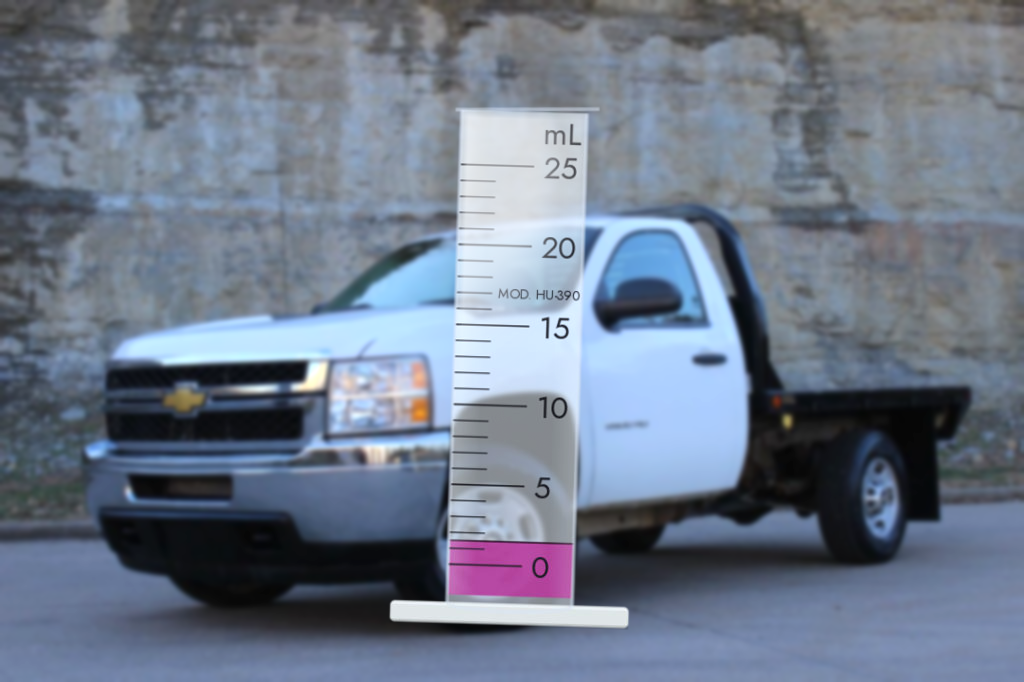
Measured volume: 1.5 mL
